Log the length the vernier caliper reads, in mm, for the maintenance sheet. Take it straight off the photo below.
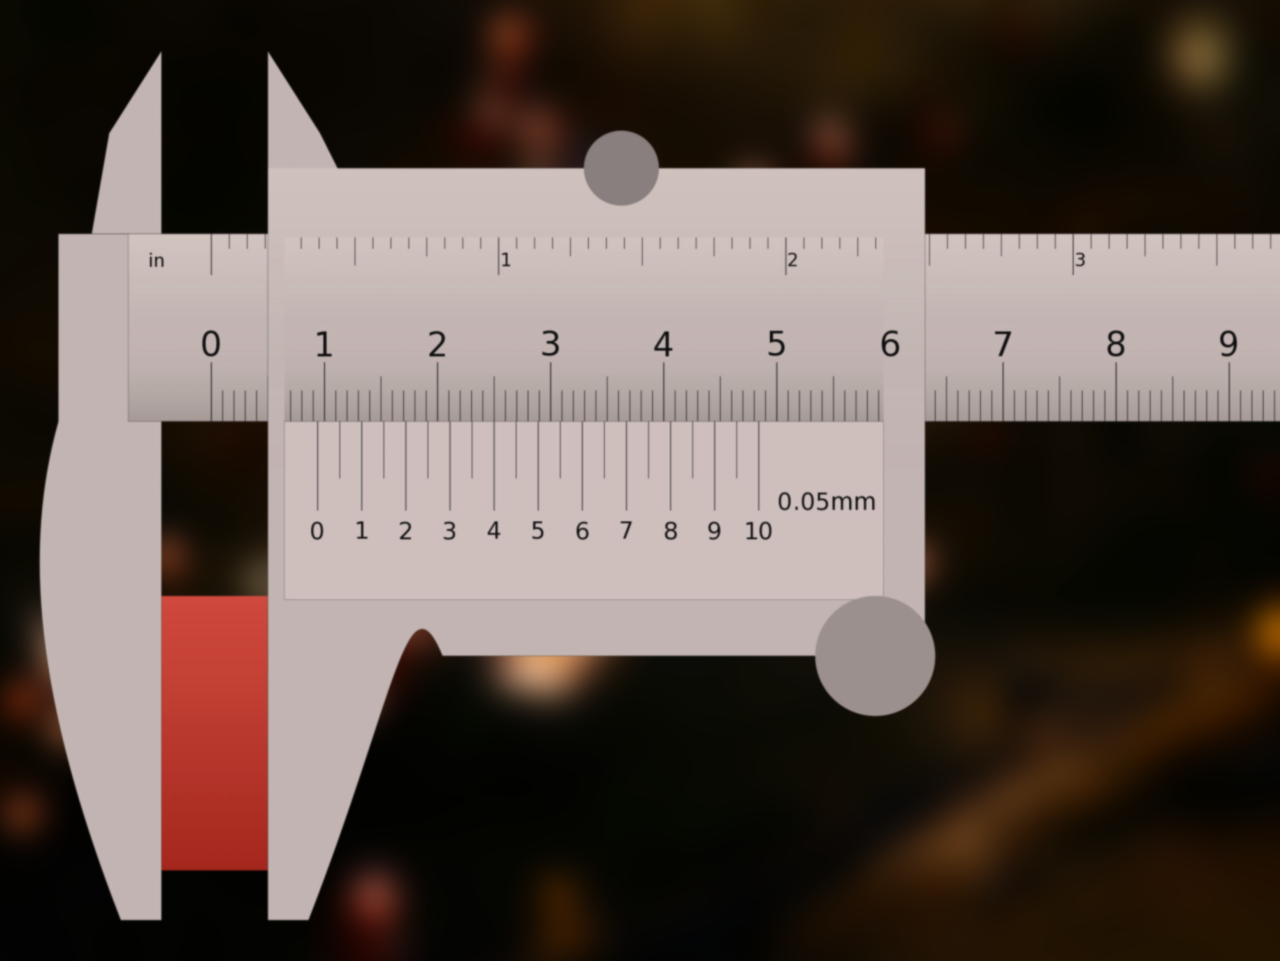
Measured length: 9.4 mm
